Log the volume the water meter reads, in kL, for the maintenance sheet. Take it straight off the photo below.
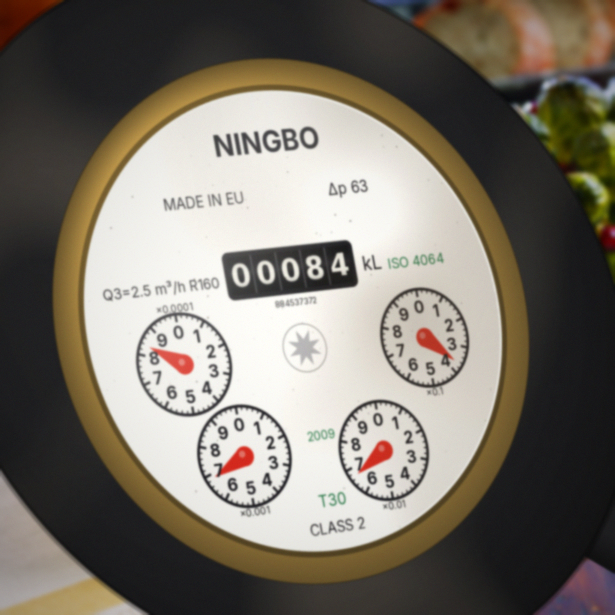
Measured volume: 84.3668 kL
